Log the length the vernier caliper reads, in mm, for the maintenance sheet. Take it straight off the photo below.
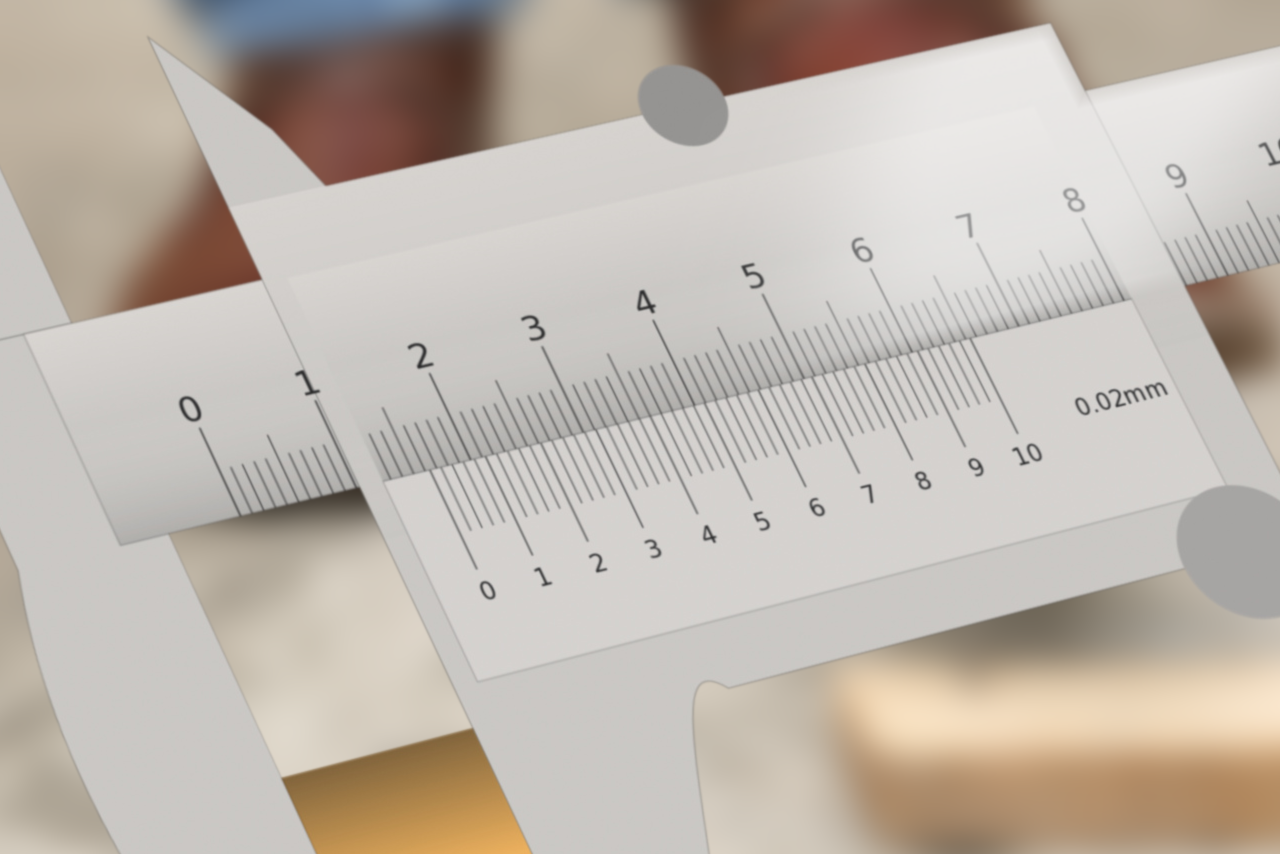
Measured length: 16.4 mm
